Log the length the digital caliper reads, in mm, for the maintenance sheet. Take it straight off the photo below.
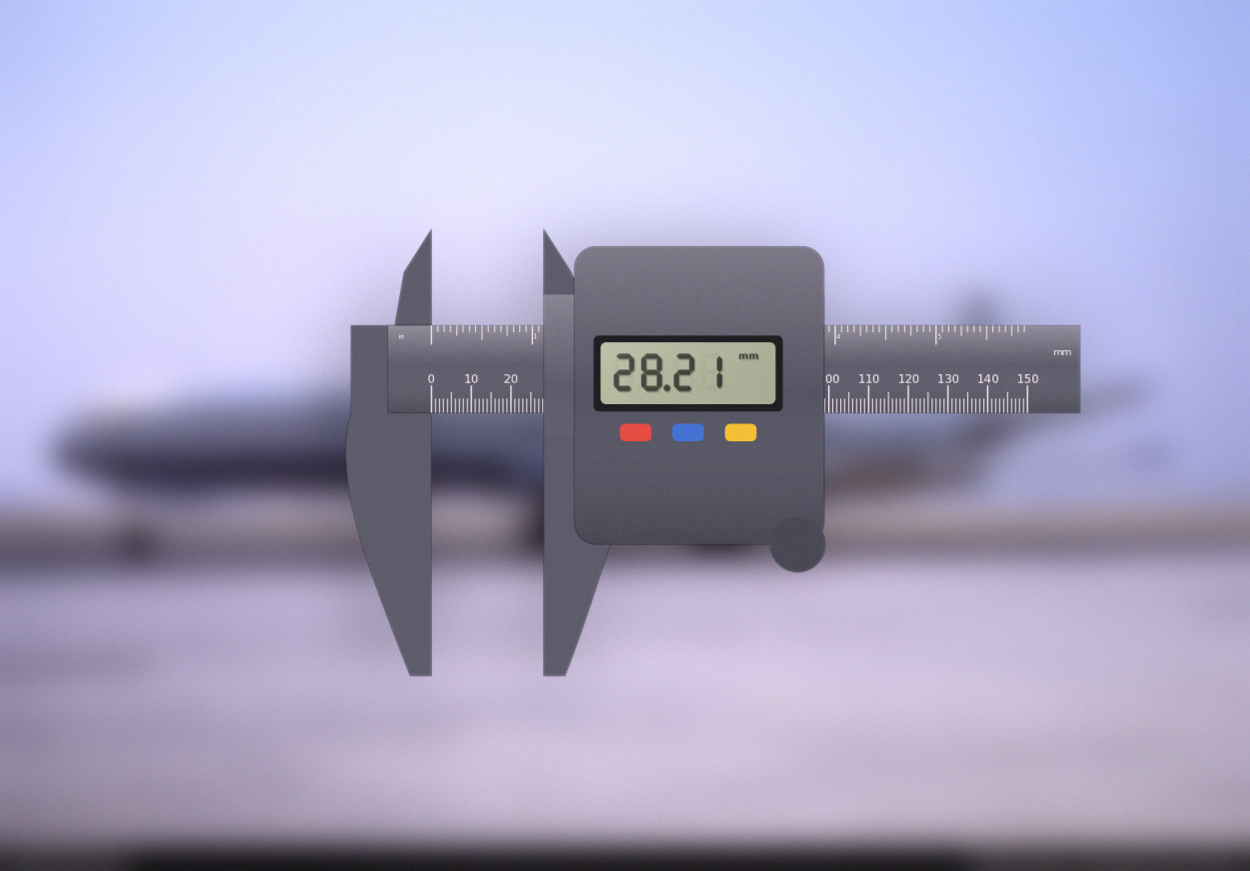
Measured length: 28.21 mm
